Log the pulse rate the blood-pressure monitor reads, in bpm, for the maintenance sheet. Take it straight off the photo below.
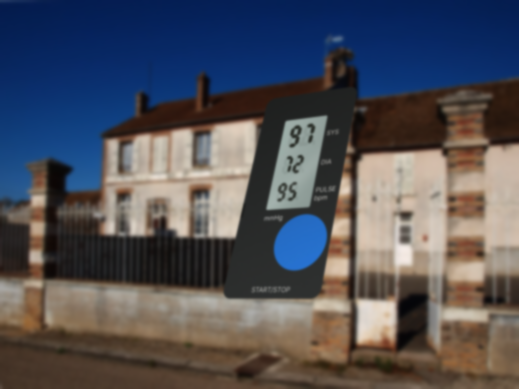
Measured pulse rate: 95 bpm
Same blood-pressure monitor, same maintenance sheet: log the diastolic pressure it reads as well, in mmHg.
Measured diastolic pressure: 72 mmHg
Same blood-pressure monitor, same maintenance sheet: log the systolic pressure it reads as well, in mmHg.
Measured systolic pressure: 97 mmHg
